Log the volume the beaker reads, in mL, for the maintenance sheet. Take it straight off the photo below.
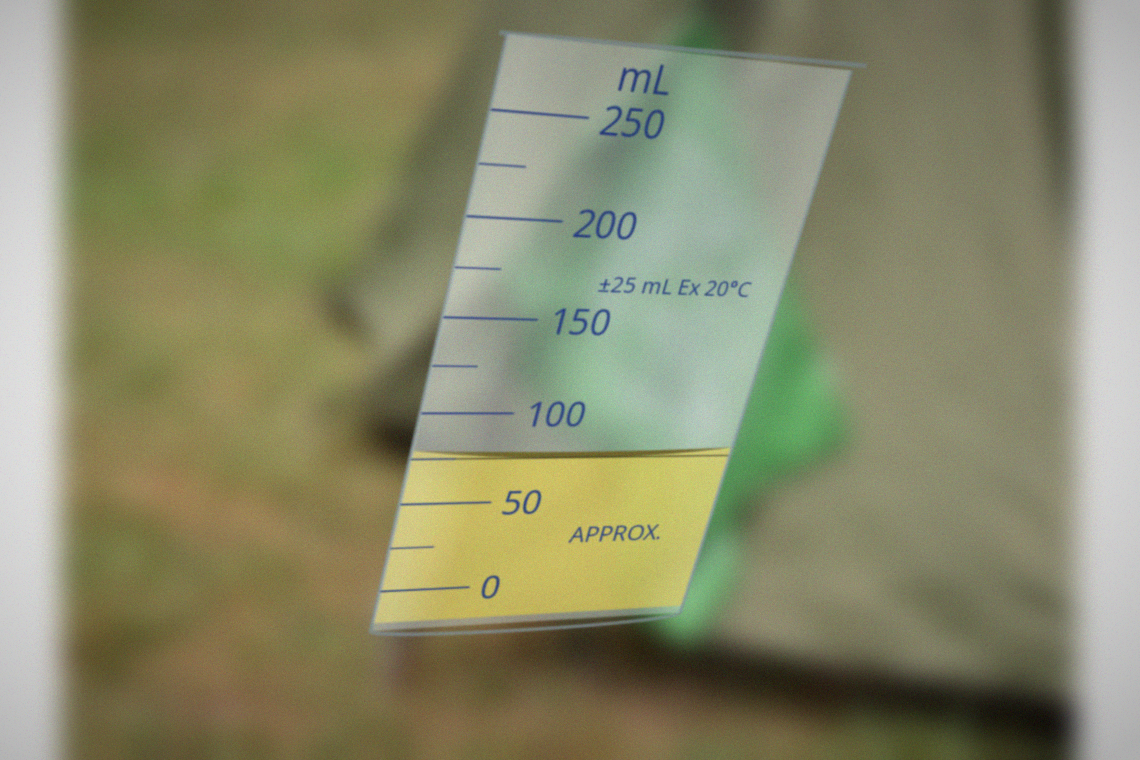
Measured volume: 75 mL
